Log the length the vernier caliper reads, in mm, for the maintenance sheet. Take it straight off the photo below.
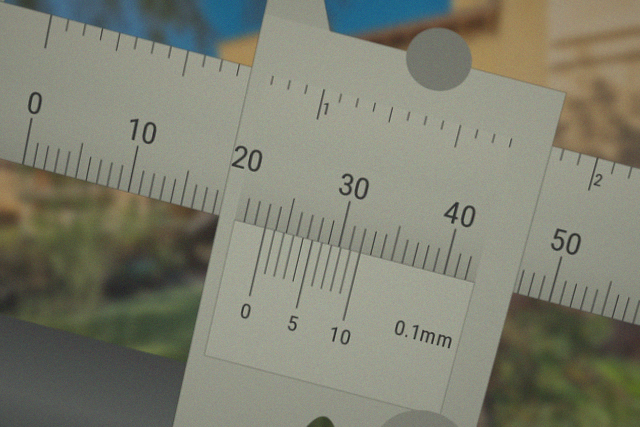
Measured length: 23.0 mm
